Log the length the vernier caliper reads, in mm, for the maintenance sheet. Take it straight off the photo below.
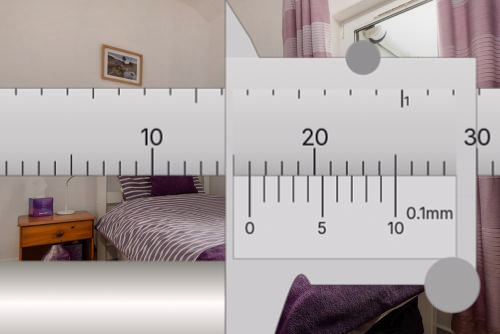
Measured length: 16.0 mm
